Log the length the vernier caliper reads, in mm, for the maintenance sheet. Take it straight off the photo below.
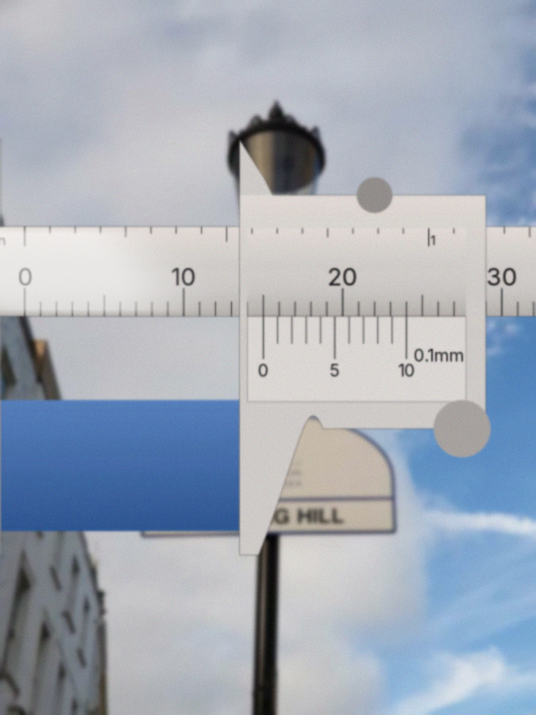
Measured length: 15.0 mm
